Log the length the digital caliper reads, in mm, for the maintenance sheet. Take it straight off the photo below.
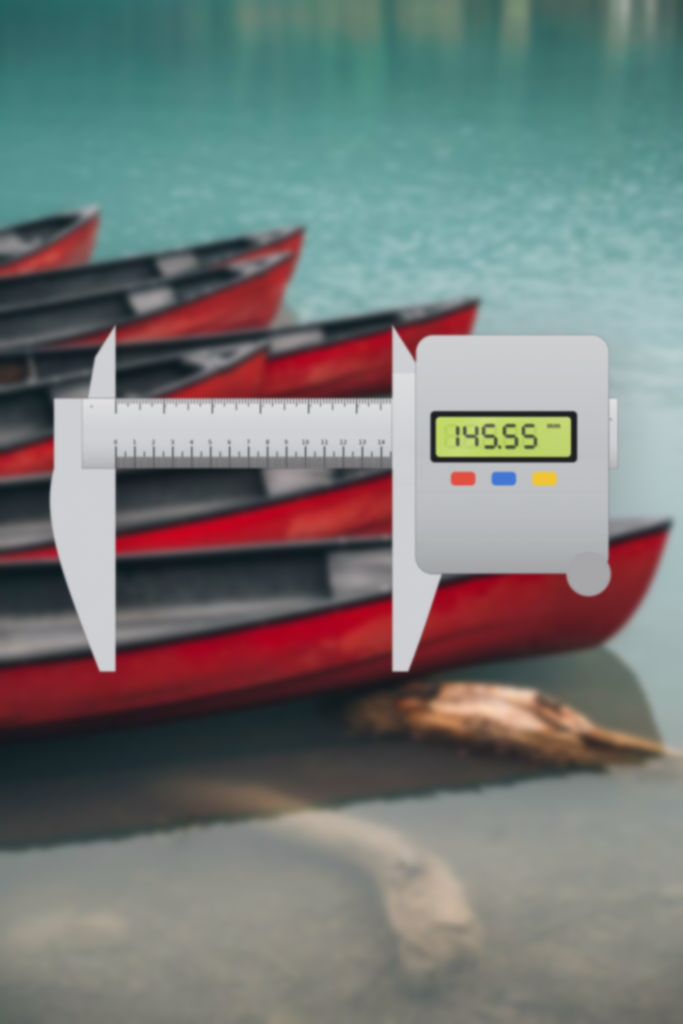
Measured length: 145.55 mm
